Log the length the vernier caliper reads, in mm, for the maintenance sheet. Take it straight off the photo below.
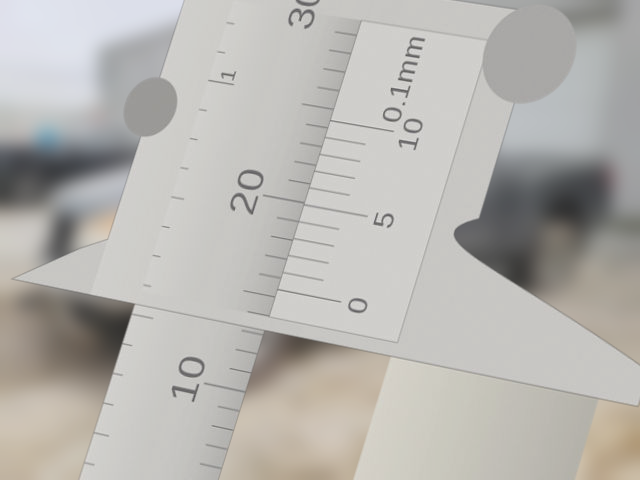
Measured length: 15.4 mm
